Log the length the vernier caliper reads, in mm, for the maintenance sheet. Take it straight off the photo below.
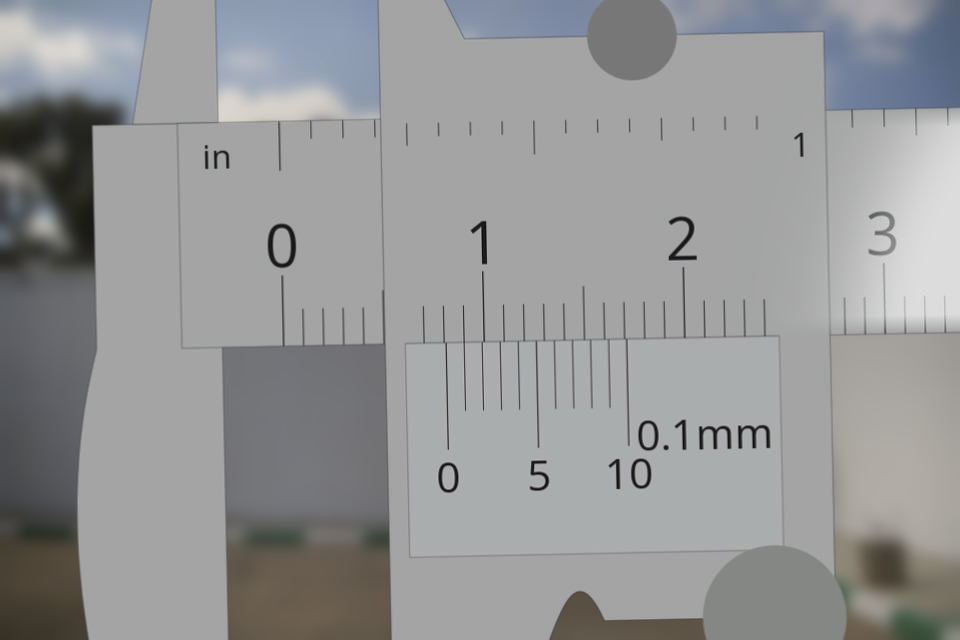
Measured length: 8.1 mm
